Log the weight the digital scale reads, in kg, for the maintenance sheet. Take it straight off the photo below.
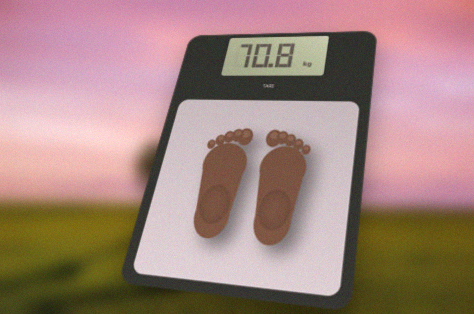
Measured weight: 70.8 kg
